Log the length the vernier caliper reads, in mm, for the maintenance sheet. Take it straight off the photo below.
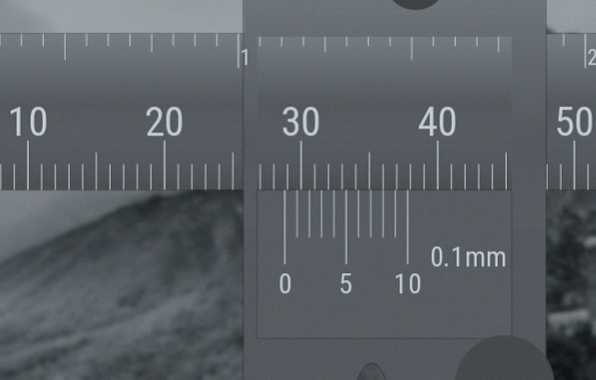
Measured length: 28.8 mm
